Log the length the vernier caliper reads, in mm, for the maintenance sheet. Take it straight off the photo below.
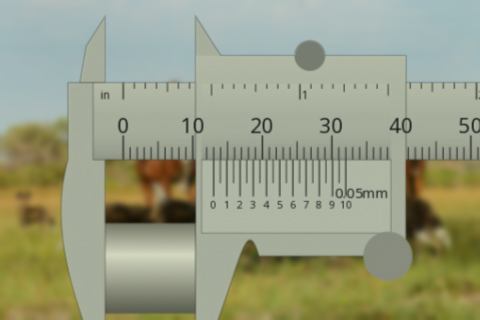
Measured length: 13.0 mm
